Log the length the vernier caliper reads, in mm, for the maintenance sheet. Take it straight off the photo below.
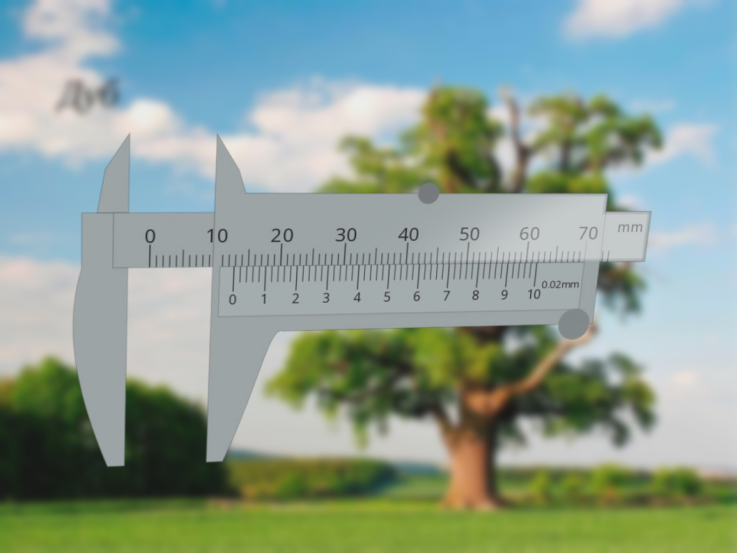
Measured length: 12.8 mm
